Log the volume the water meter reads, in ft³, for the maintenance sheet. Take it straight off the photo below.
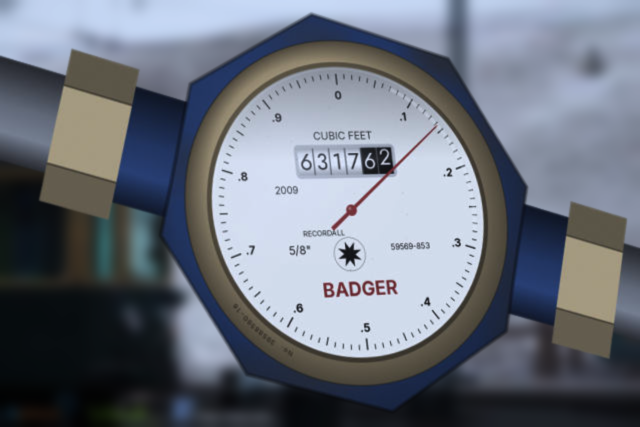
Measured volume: 631762.14 ft³
